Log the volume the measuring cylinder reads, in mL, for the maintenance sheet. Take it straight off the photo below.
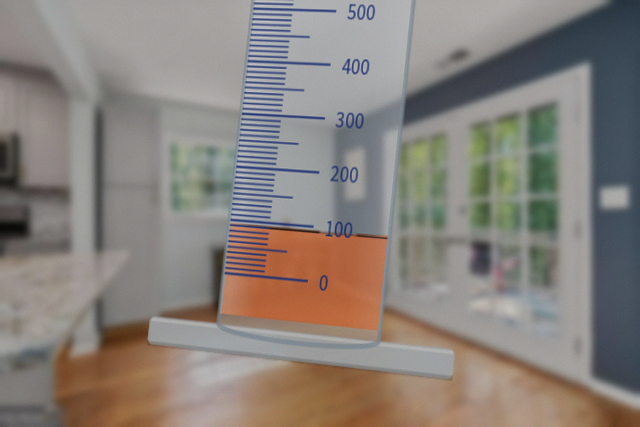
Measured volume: 90 mL
